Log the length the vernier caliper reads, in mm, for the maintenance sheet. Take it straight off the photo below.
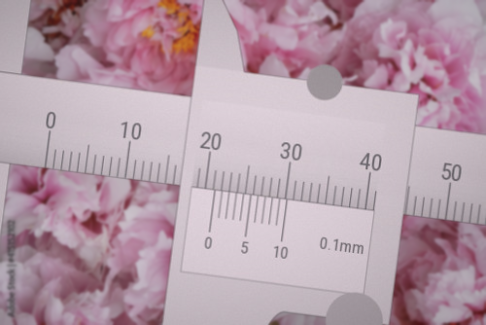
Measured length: 21.2 mm
